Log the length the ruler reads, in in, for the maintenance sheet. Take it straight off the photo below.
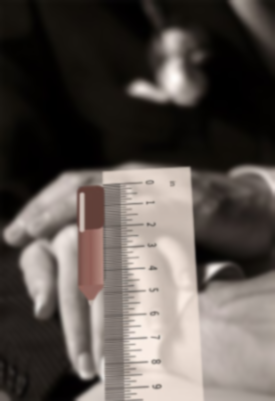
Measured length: 5.5 in
